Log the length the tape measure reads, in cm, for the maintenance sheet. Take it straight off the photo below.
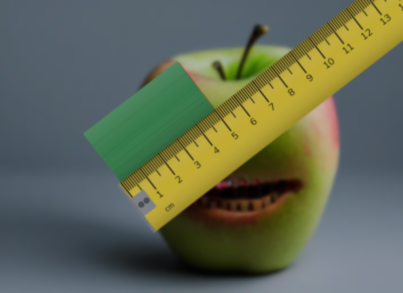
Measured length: 5 cm
